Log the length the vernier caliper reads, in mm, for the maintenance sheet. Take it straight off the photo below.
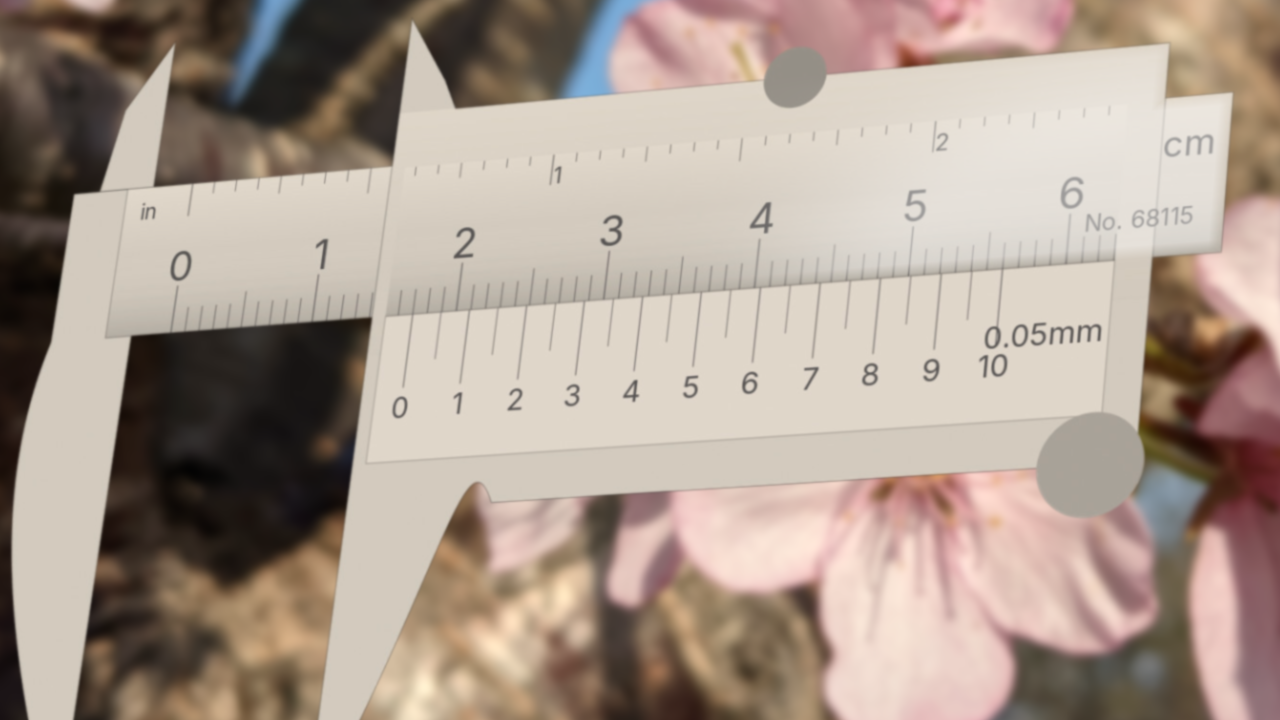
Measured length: 17.0 mm
